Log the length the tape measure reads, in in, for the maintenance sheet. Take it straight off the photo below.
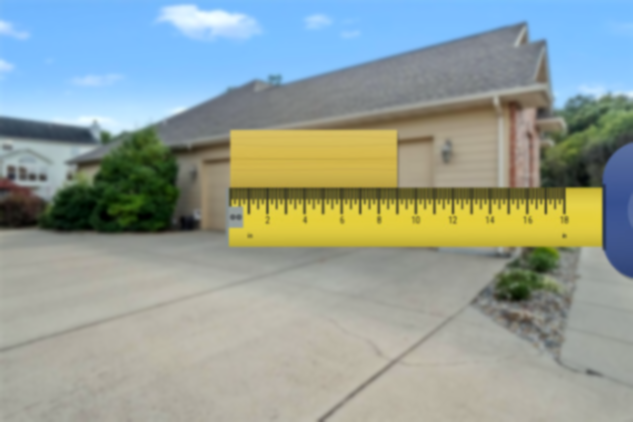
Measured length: 9 in
